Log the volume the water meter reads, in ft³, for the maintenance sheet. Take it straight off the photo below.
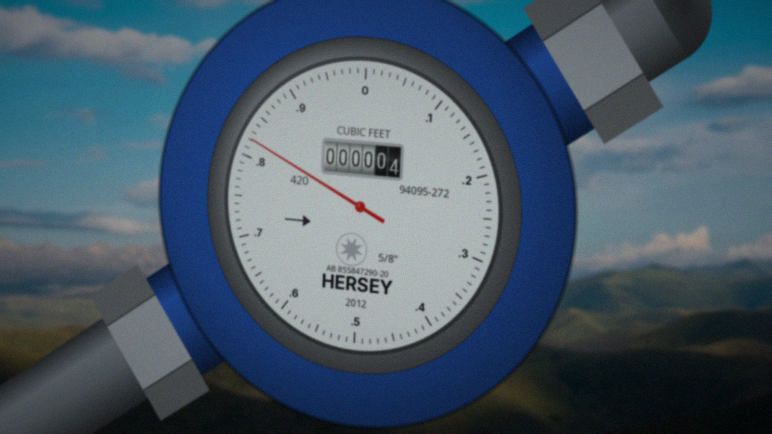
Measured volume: 3.82 ft³
